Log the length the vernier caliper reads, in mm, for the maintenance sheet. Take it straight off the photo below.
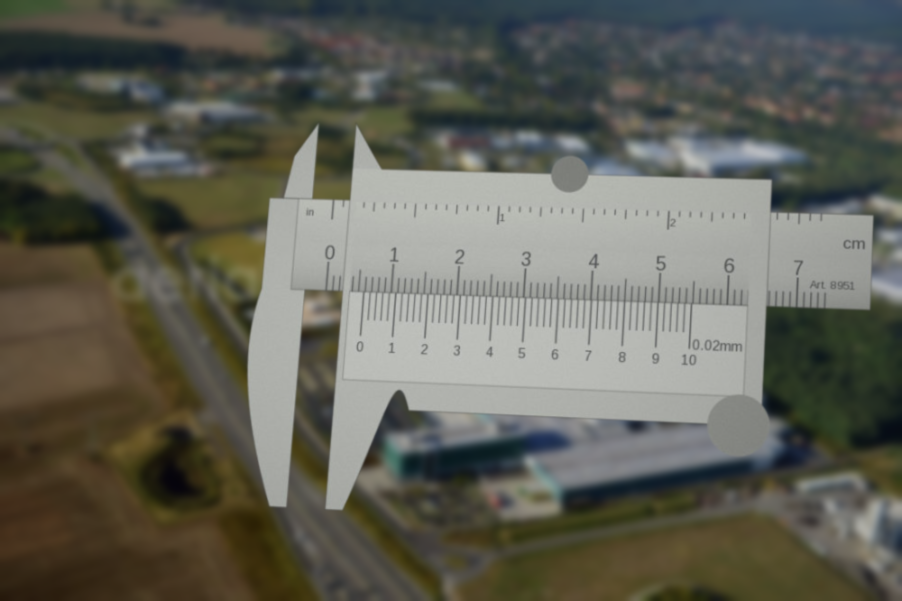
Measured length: 5.8 mm
